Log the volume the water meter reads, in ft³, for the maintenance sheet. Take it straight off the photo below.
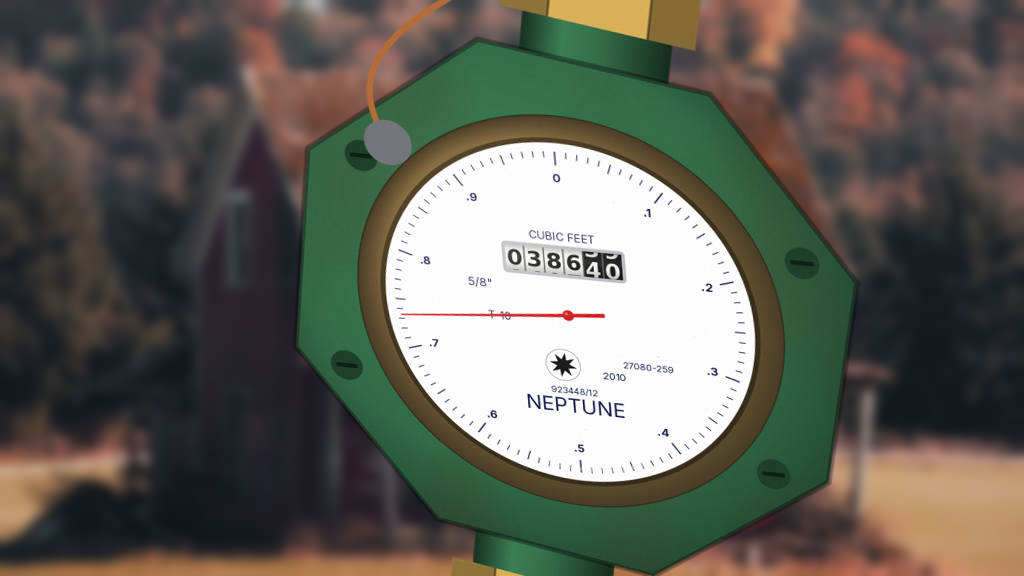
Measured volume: 38639.73 ft³
